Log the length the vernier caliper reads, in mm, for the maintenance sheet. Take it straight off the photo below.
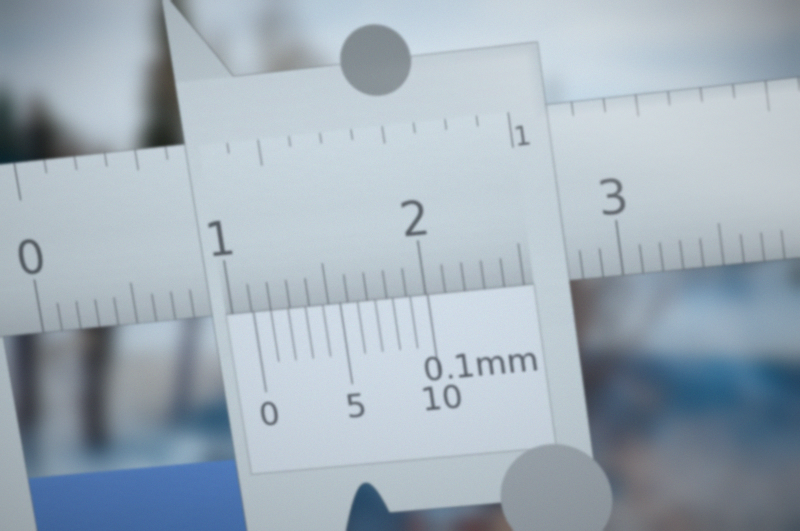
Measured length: 11.1 mm
